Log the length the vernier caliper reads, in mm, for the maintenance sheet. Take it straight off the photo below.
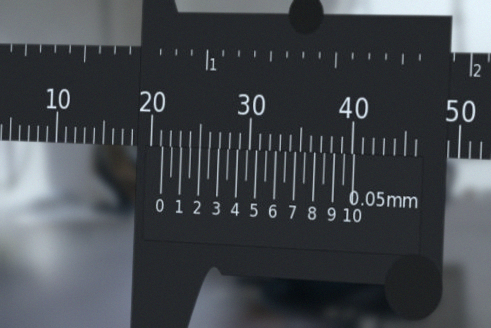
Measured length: 21.2 mm
